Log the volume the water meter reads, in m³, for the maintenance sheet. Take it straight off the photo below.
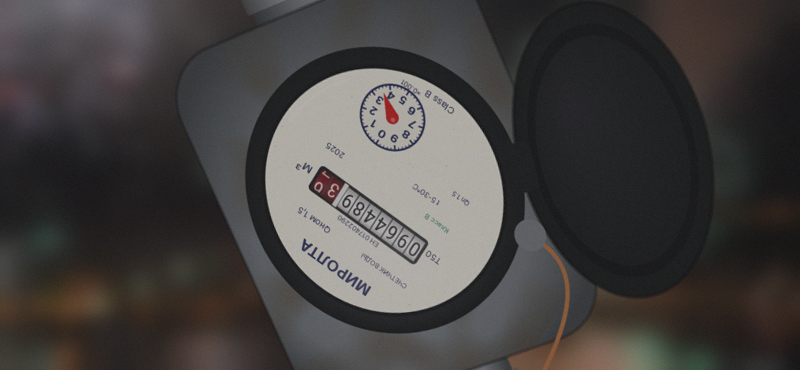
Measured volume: 964489.363 m³
